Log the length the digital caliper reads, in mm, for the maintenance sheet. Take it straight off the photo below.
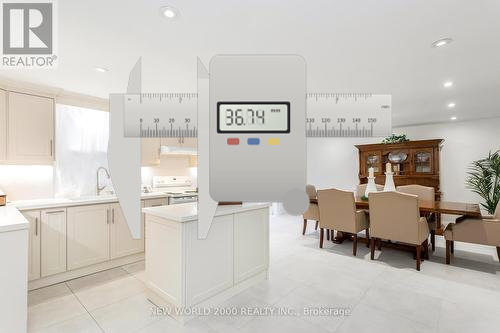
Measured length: 36.74 mm
